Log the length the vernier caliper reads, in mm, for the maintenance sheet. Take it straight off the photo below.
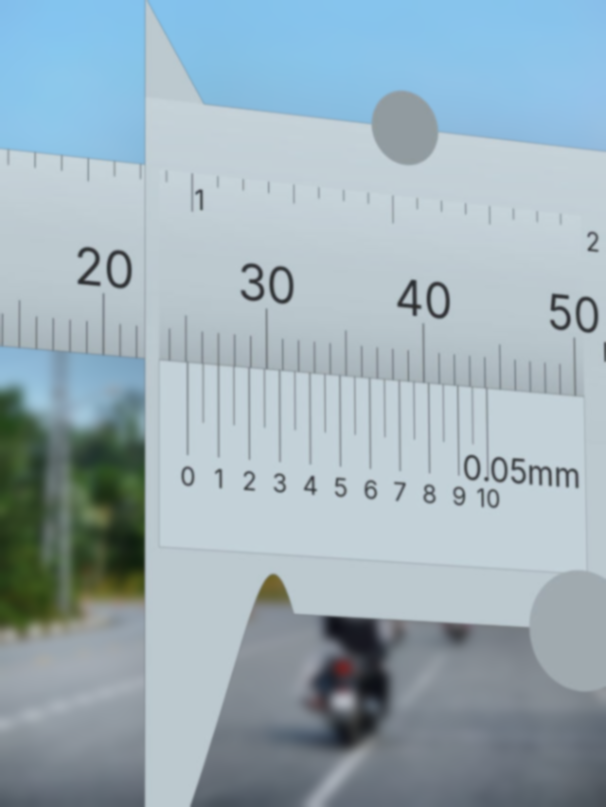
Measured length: 25.1 mm
